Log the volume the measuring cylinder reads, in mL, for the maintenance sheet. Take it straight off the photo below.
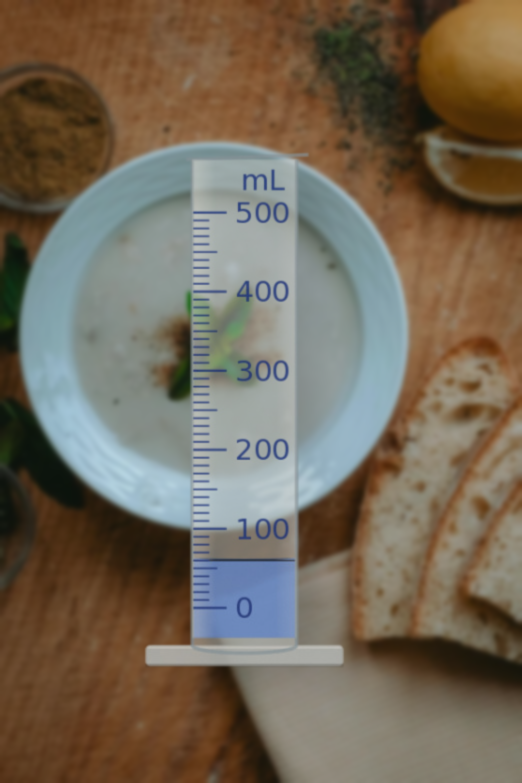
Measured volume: 60 mL
